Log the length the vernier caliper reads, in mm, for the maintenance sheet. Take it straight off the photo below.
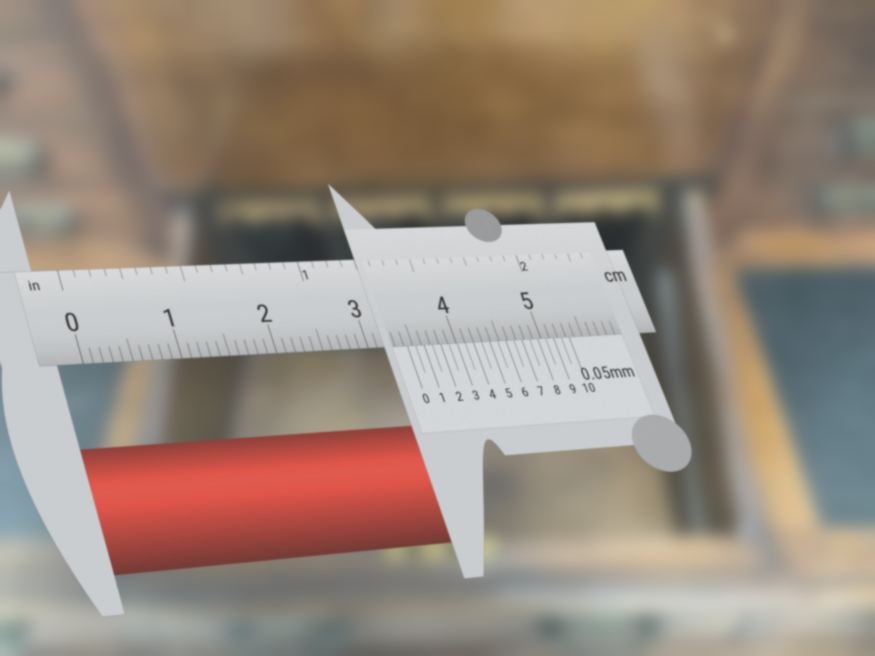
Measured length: 34.4 mm
